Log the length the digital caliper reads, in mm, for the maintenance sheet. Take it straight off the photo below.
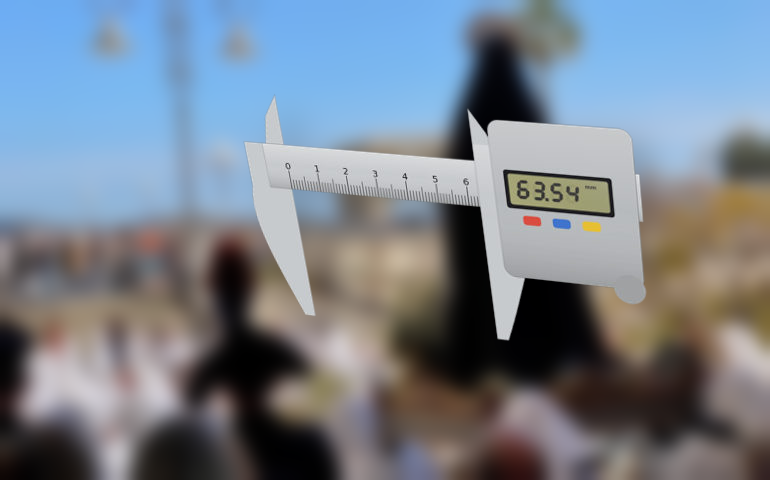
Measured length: 63.54 mm
